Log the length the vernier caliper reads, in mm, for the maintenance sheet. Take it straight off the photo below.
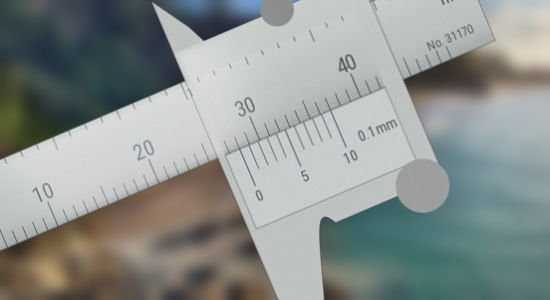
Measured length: 28.0 mm
